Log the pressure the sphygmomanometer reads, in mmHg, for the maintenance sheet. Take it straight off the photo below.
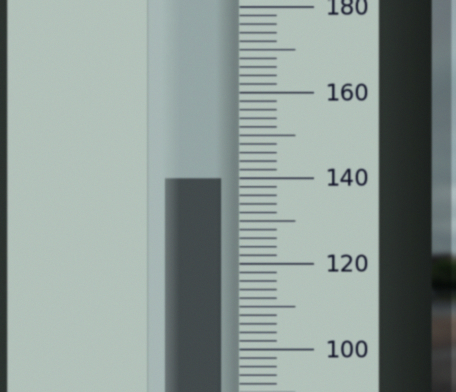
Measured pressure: 140 mmHg
